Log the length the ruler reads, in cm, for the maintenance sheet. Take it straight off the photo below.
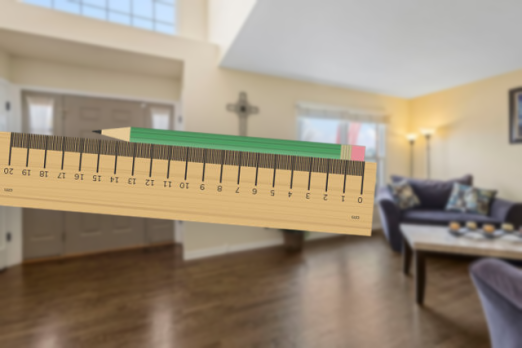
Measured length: 15.5 cm
